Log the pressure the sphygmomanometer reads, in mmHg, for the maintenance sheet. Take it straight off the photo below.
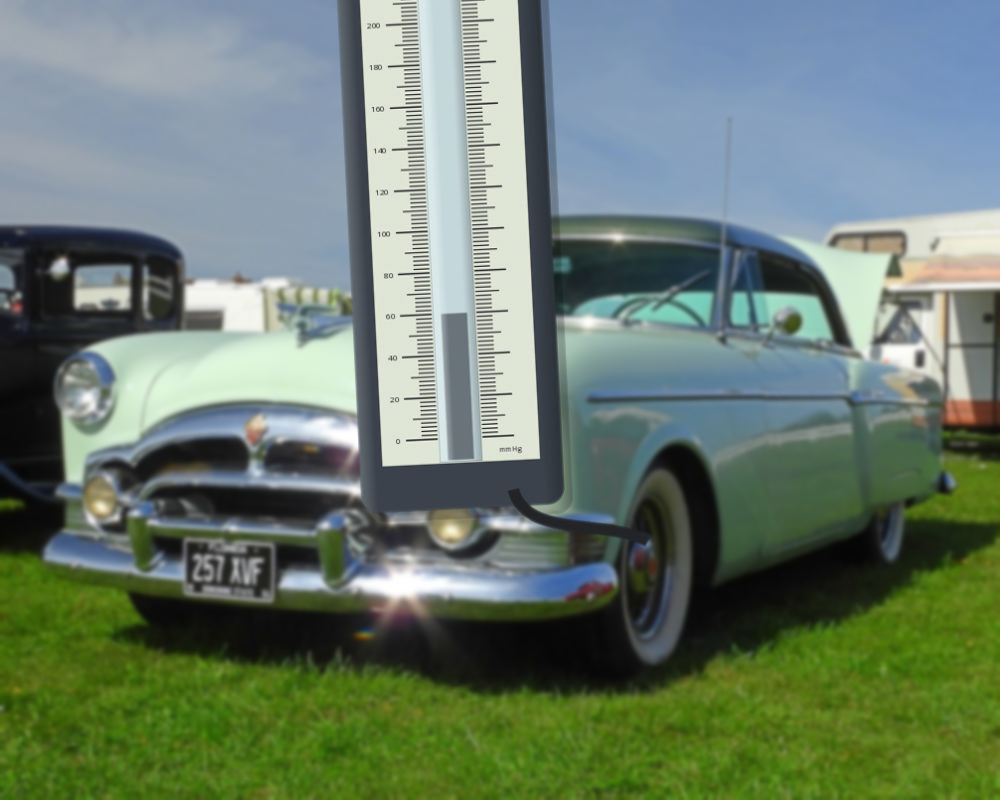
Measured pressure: 60 mmHg
